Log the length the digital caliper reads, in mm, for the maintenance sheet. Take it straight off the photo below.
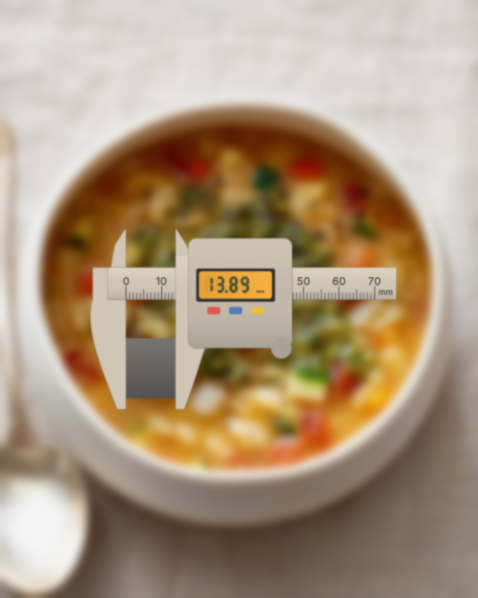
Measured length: 13.89 mm
